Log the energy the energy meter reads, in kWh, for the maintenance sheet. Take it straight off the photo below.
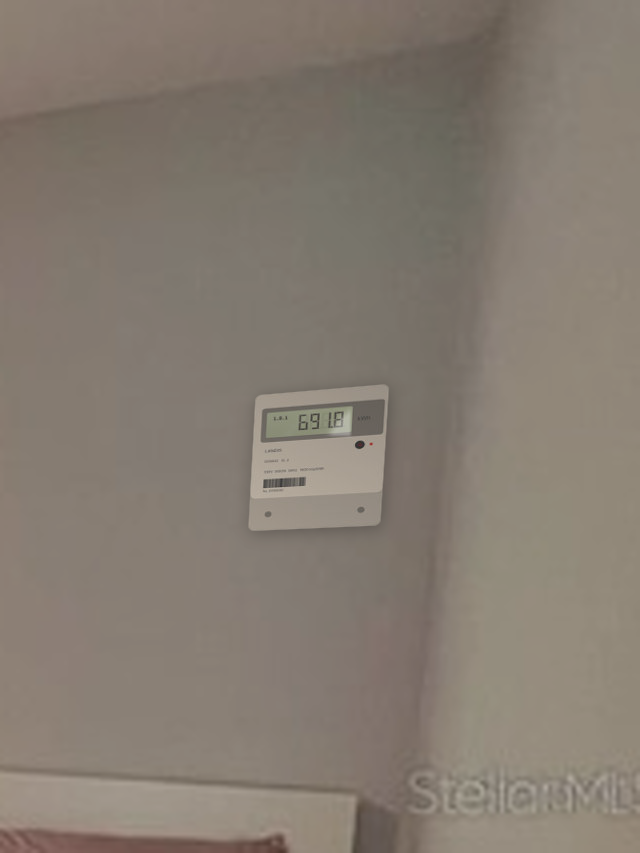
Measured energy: 691.8 kWh
